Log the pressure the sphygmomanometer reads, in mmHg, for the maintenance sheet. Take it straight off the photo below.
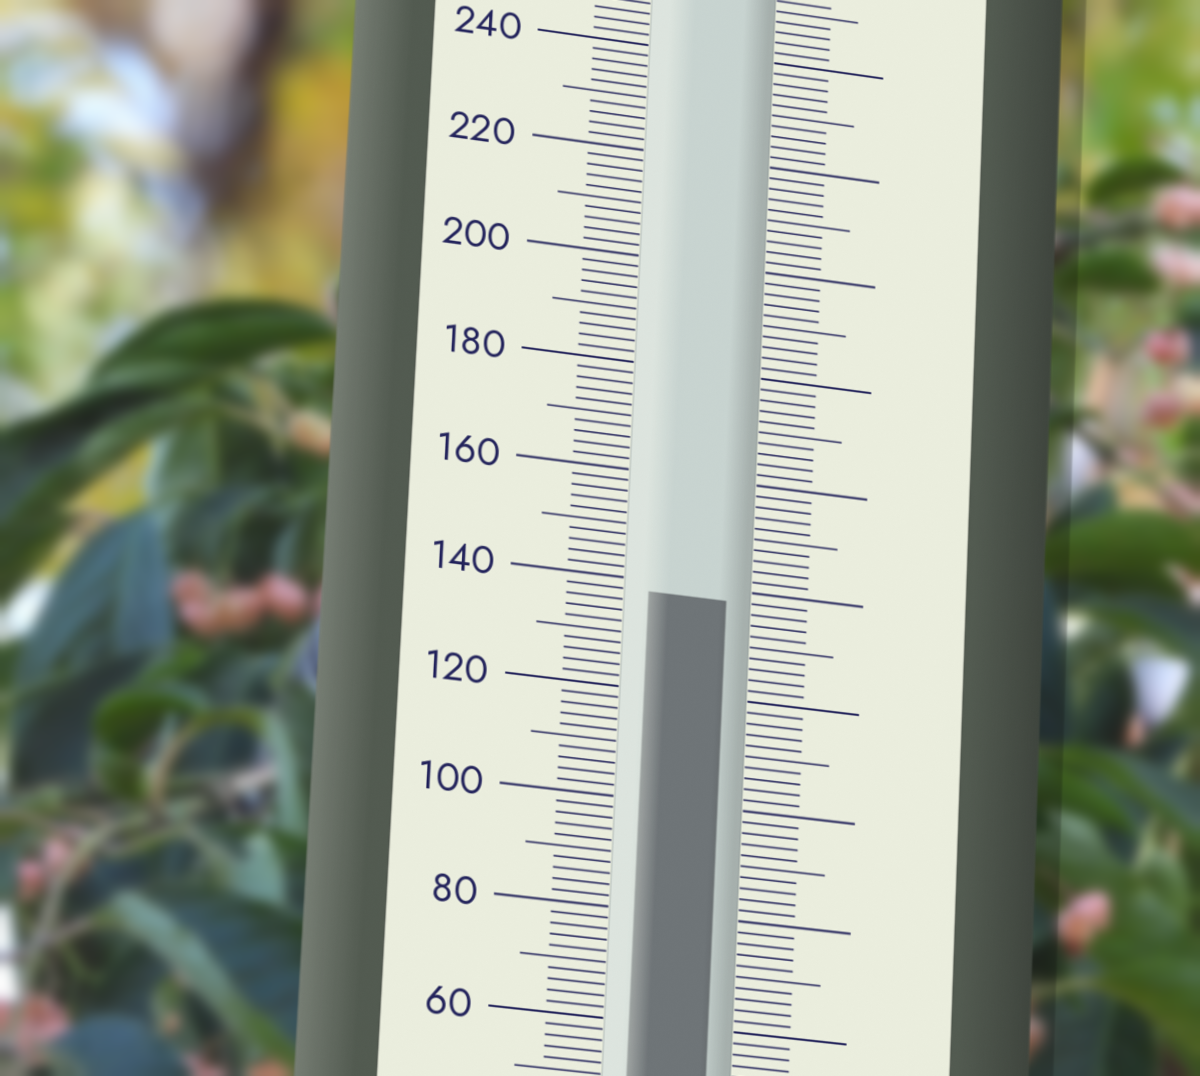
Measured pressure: 138 mmHg
